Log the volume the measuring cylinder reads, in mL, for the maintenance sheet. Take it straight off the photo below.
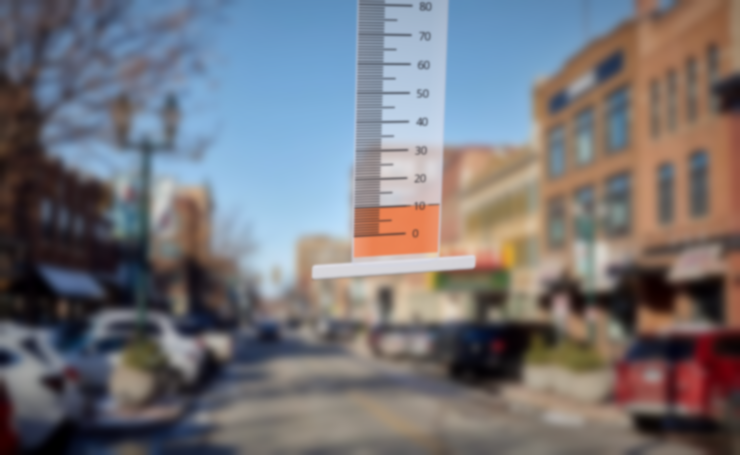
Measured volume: 10 mL
